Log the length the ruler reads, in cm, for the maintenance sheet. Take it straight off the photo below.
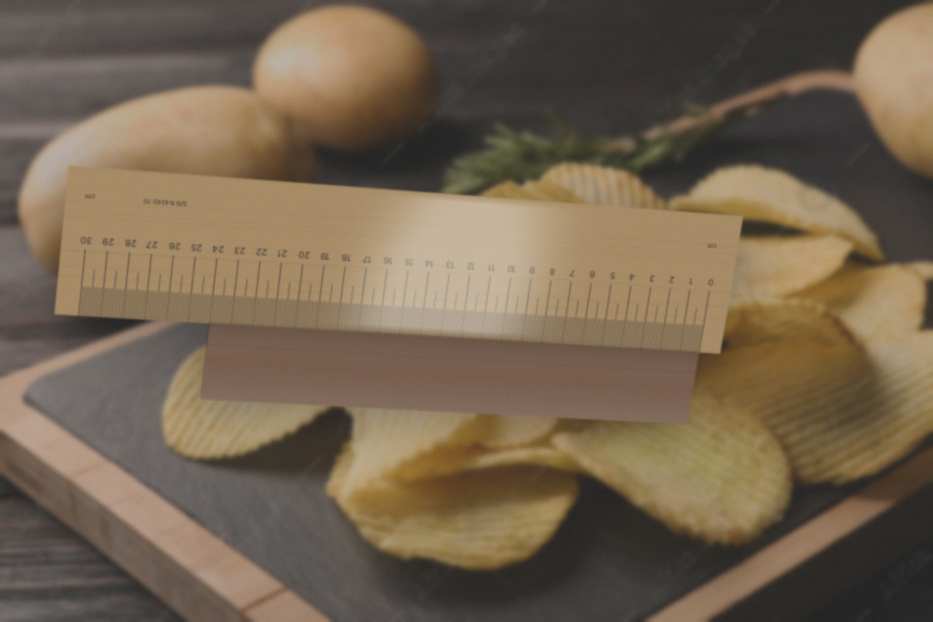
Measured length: 24 cm
